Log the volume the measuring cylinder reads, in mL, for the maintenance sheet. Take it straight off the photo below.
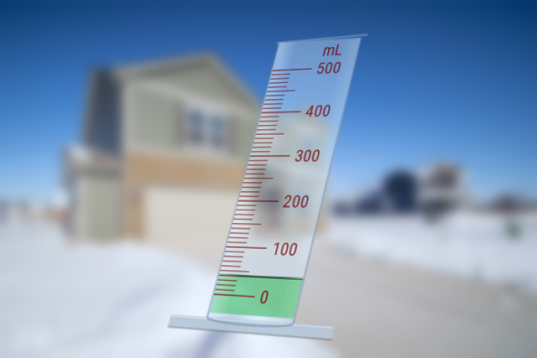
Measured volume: 40 mL
